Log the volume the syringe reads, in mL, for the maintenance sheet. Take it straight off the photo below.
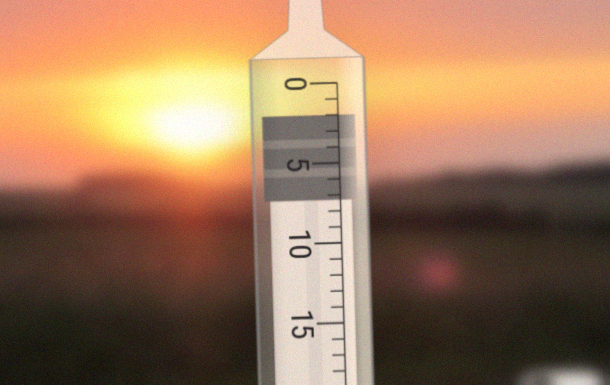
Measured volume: 2 mL
